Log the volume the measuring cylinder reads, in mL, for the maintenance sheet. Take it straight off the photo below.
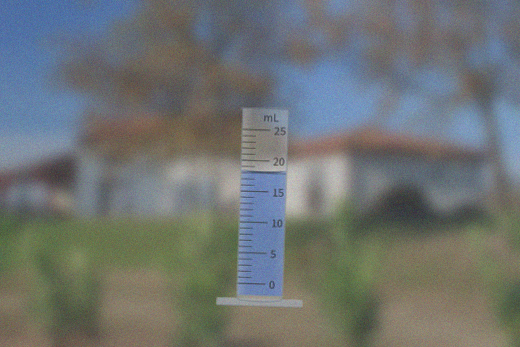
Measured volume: 18 mL
